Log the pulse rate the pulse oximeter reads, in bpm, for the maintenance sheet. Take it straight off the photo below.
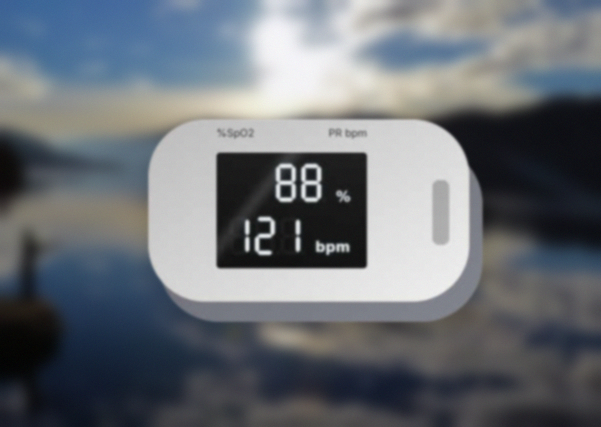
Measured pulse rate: 121 bpm
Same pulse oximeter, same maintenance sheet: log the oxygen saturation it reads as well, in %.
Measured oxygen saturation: 88 %
